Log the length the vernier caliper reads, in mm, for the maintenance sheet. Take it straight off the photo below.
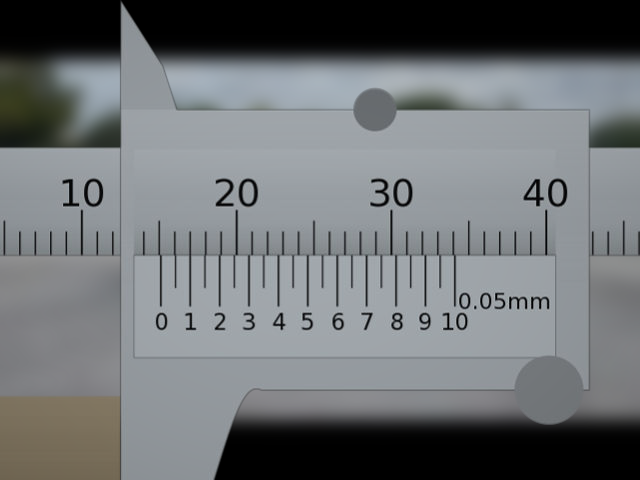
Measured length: 15.1 mm
